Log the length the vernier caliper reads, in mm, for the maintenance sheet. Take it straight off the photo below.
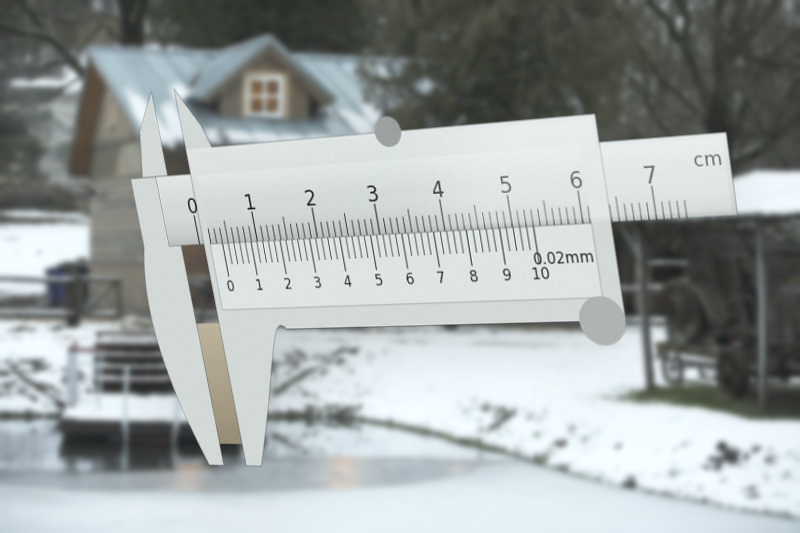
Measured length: 4.0 mm
